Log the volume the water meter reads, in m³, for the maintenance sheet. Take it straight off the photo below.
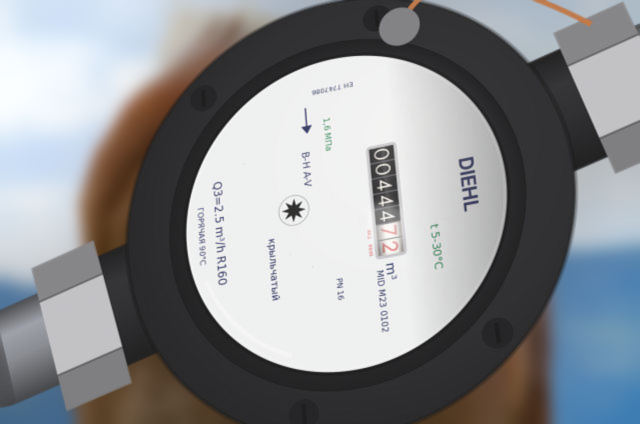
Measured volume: 444.72 m³
